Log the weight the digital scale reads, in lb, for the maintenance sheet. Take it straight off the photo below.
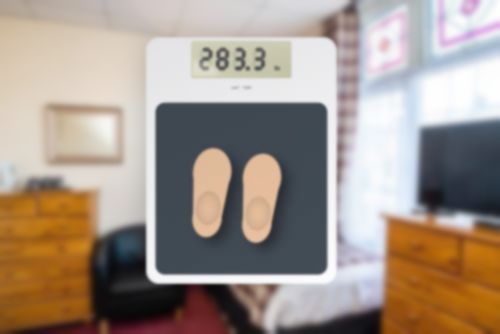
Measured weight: 283.3 lb
